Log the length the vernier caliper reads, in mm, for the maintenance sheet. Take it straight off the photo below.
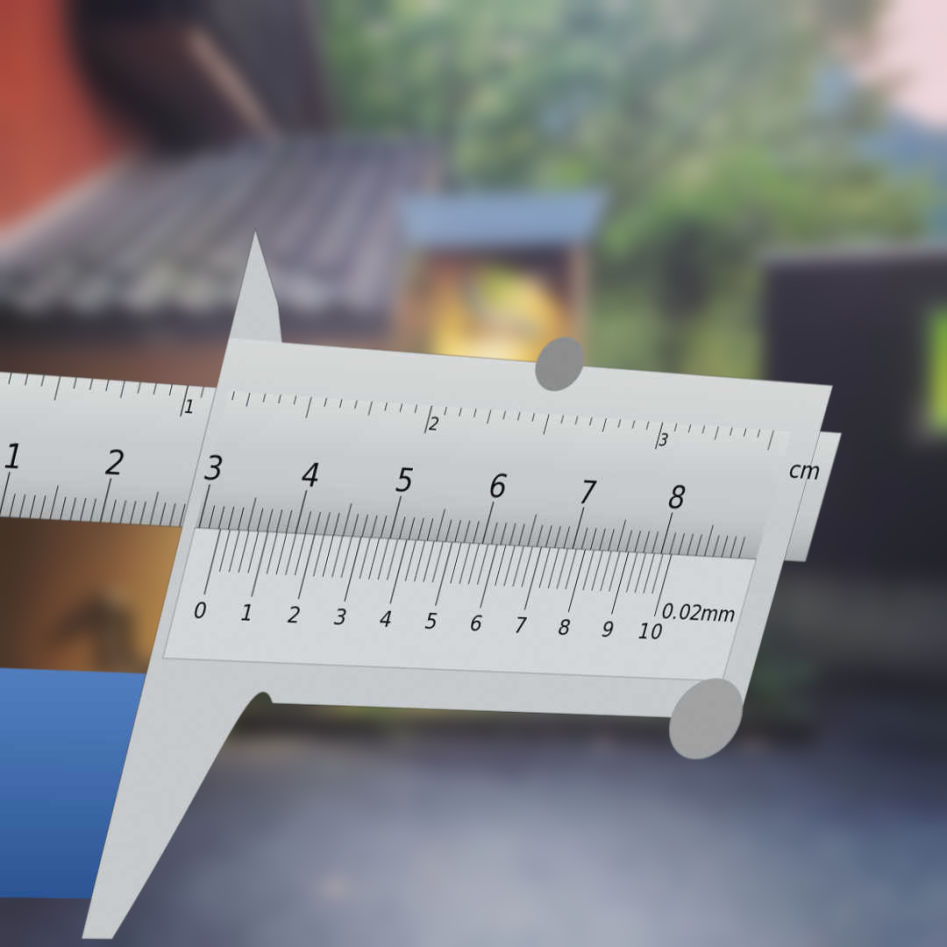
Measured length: 32.2 mm
